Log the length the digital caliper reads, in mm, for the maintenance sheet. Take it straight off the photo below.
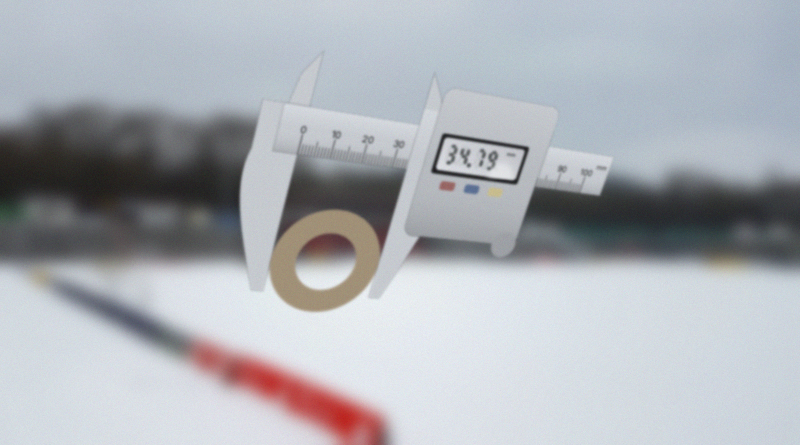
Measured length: 34.79 mm
